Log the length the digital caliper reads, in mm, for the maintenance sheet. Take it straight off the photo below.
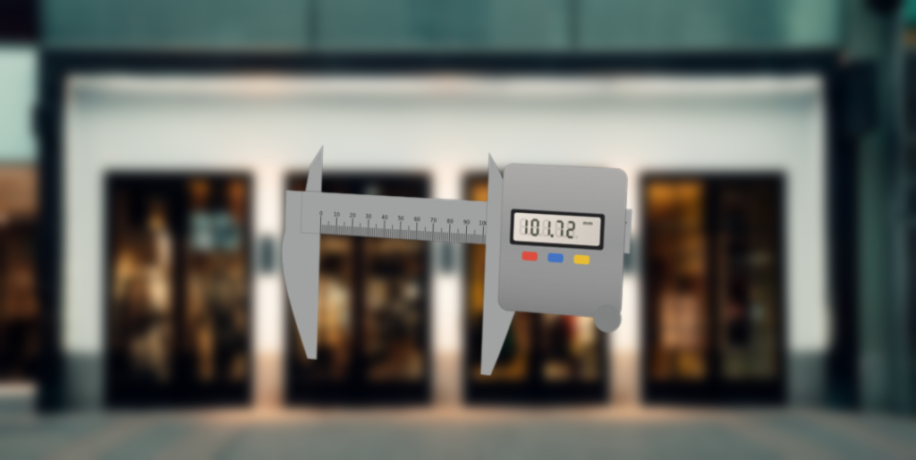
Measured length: 101.72 mm
